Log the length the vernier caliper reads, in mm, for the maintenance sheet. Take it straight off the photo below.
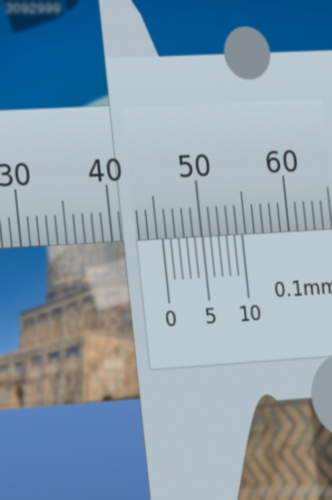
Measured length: 45.6 mm
